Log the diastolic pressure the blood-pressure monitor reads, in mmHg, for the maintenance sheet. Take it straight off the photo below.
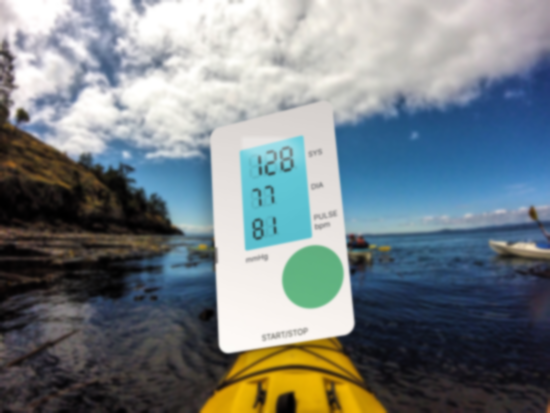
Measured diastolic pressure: 77 mmHg
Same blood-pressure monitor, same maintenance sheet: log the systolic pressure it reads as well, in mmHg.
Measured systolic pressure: 128 mmHg
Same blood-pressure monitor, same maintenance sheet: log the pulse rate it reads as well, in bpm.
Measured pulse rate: 81 bpm
